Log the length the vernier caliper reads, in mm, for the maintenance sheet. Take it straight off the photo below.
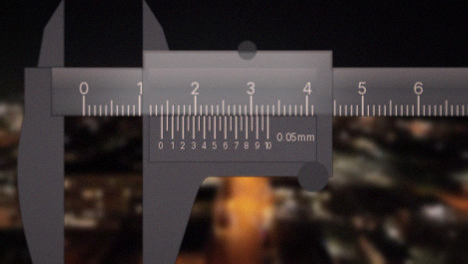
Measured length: 14.0 mm
